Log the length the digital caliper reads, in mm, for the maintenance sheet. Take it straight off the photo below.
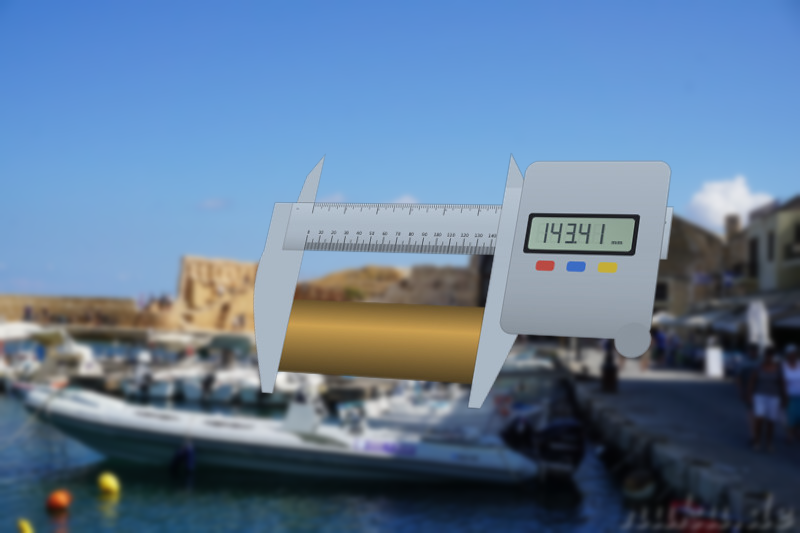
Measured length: 143.41 mm
